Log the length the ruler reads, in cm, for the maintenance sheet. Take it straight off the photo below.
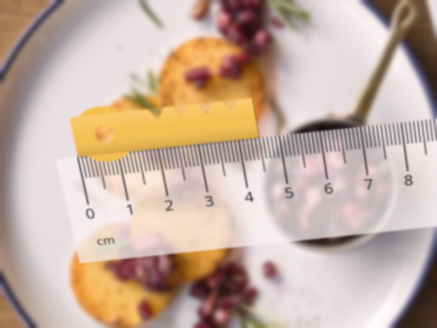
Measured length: 4.5 cm
